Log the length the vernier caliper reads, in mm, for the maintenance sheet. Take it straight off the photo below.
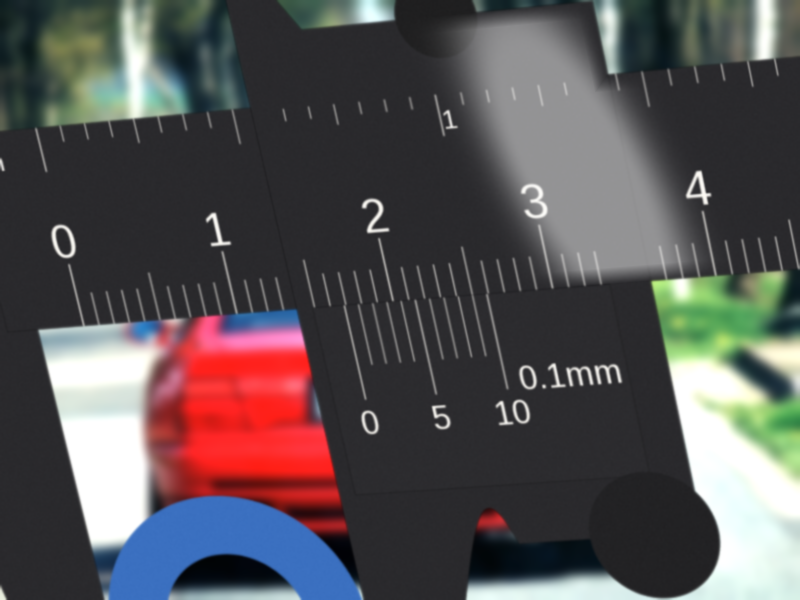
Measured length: 16.9 mm
